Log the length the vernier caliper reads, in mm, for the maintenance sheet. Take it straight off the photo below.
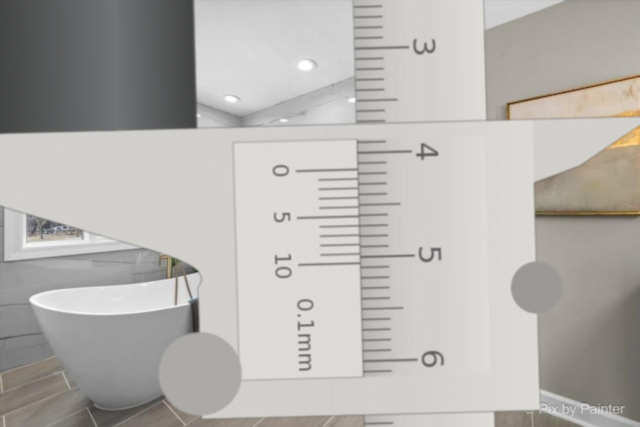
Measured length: 41.6 mm
